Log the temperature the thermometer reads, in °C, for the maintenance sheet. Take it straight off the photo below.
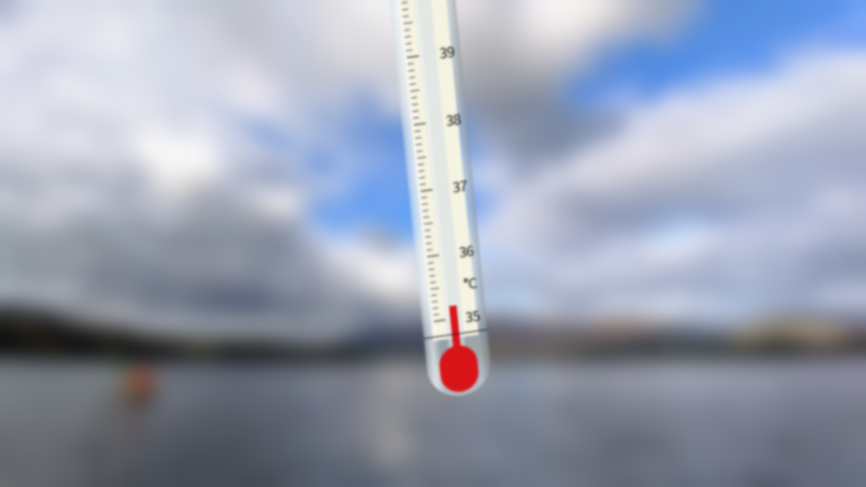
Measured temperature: 35.2 °C
